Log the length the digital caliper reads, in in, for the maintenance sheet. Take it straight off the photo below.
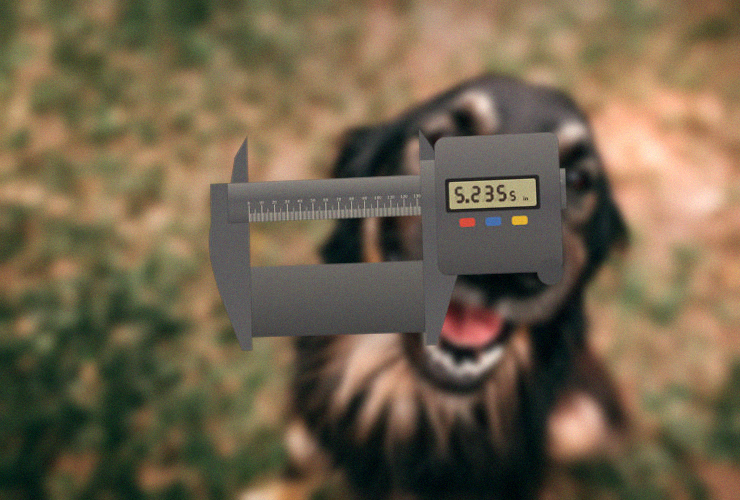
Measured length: 5.2355 in
